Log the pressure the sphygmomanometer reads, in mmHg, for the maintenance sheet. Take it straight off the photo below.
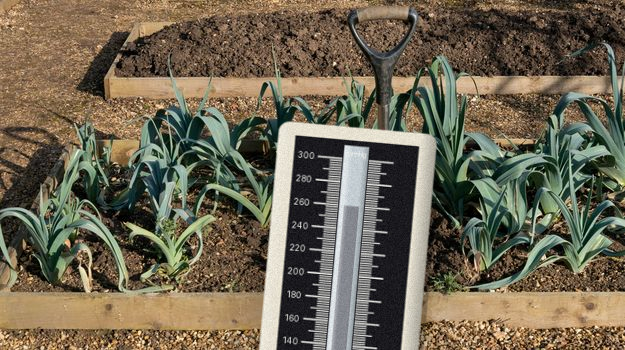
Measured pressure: 260 mmHg
